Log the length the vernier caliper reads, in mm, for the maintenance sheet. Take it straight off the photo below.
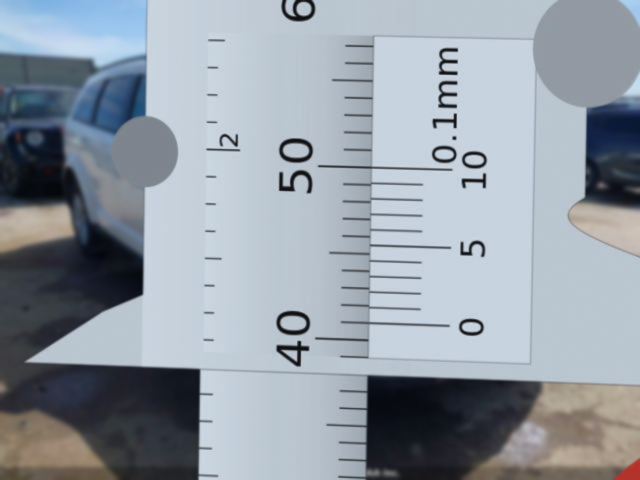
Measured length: 41.0 mm
